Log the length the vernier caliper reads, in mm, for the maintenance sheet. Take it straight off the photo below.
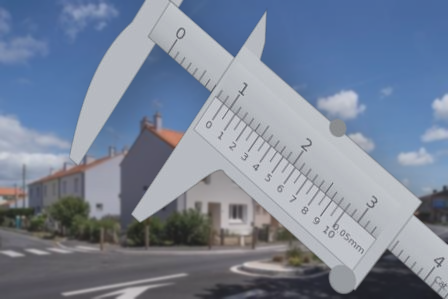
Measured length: 9.0 mm
